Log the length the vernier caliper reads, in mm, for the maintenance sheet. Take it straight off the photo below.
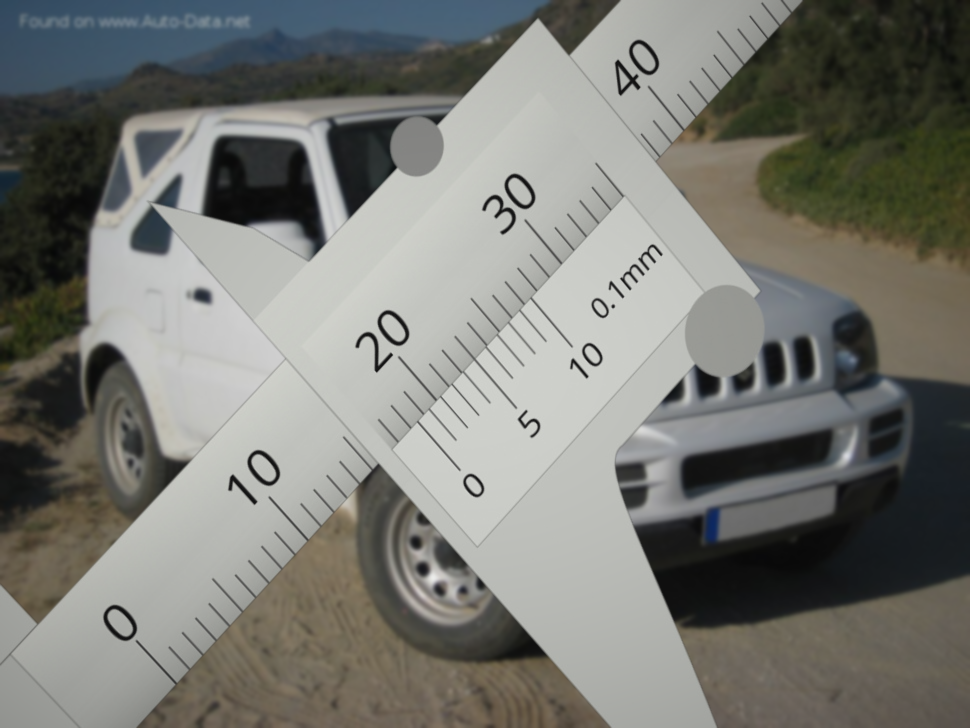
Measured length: 18.5 mm
